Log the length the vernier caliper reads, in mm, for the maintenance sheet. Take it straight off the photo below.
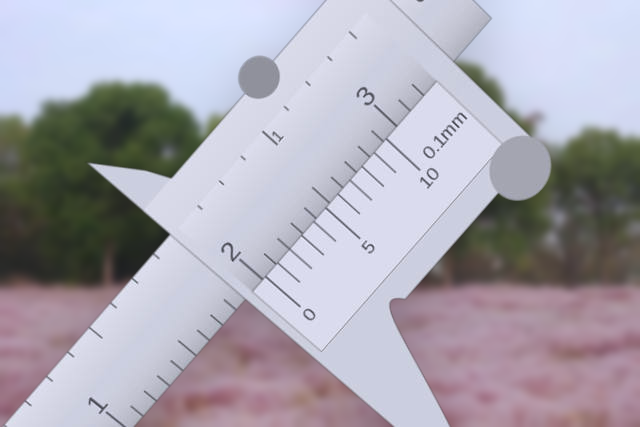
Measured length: 20.2 mm
